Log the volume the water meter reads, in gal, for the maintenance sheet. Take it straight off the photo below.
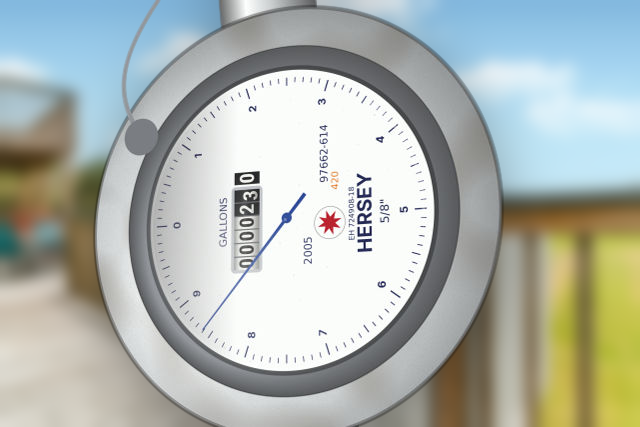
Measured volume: 228.6 gal
